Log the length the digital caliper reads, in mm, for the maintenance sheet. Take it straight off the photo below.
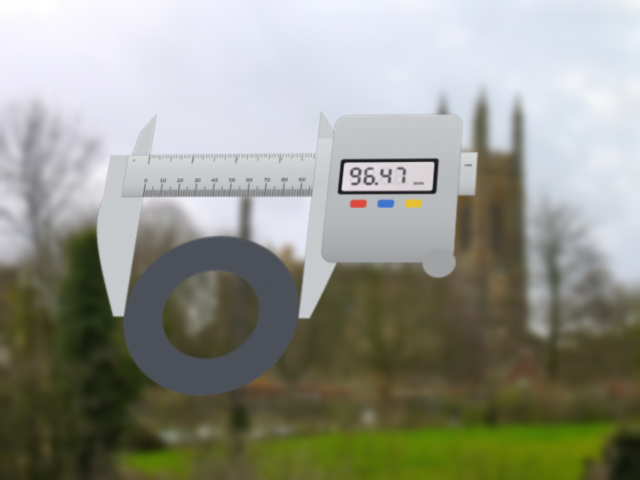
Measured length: 96.47 mm
